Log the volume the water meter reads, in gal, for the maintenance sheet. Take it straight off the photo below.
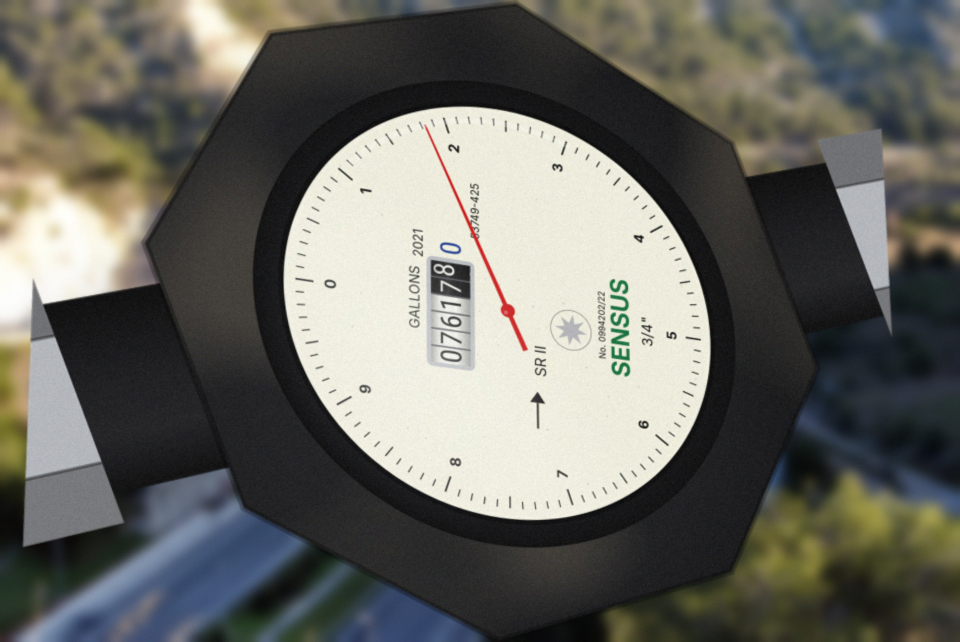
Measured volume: 761781.8 gal
